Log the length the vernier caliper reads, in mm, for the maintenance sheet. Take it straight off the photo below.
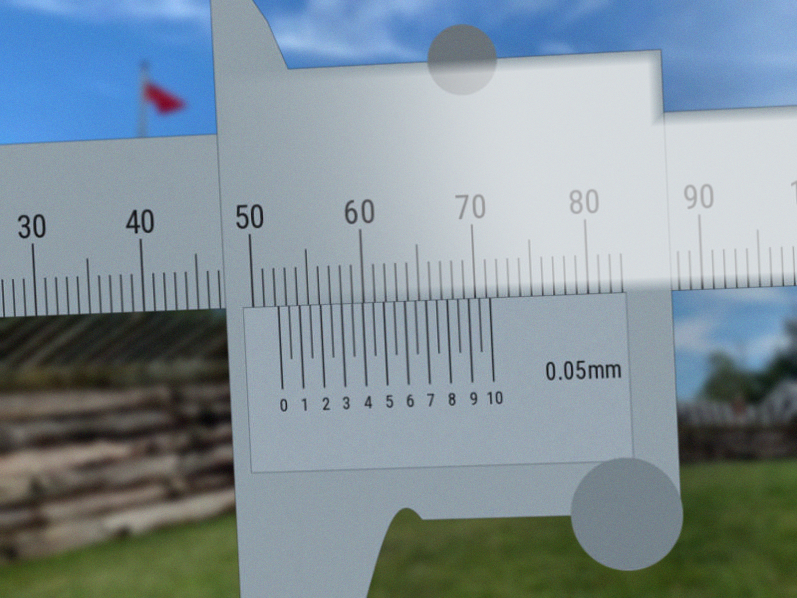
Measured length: 52.3 mm
